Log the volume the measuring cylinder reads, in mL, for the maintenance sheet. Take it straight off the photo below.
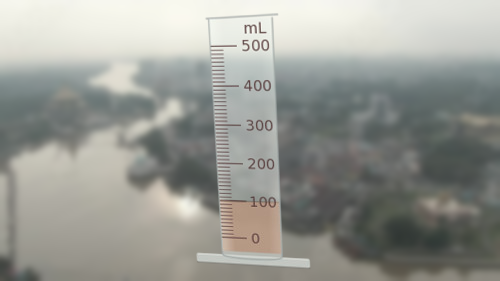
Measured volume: 100 mL
